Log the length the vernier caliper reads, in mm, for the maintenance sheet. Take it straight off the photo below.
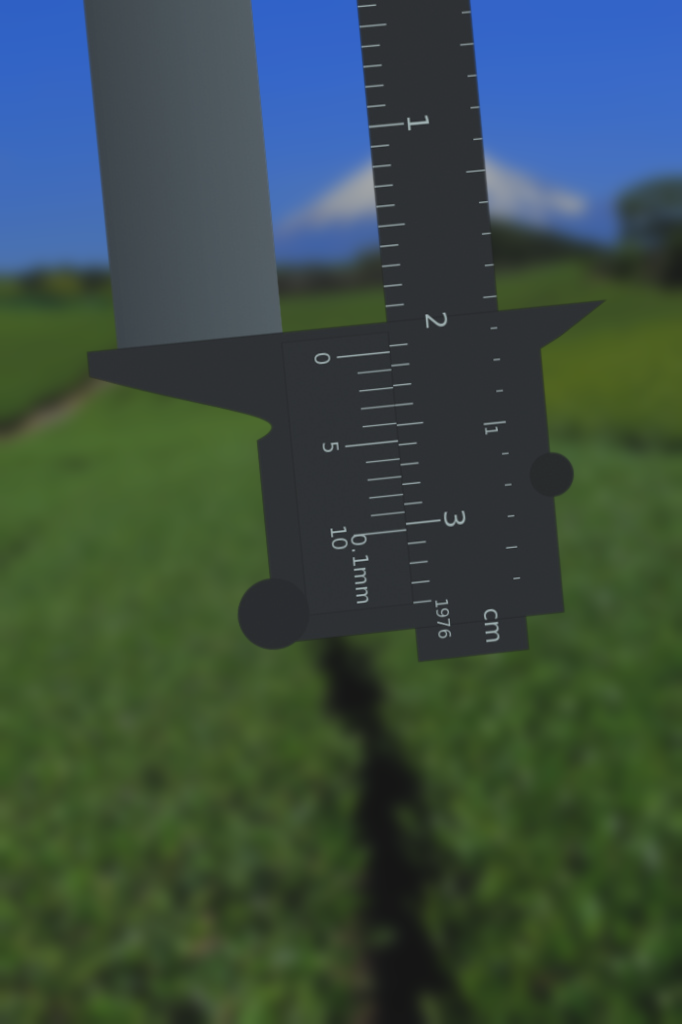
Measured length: 21.3 mm
